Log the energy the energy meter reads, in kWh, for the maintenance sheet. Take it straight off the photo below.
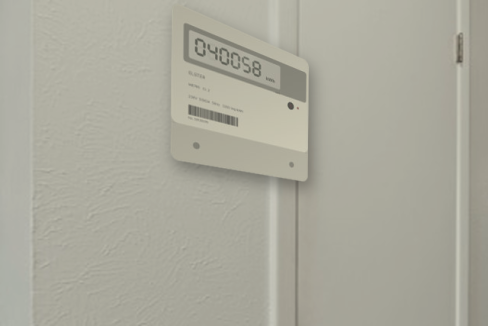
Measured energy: 40058 kWh
